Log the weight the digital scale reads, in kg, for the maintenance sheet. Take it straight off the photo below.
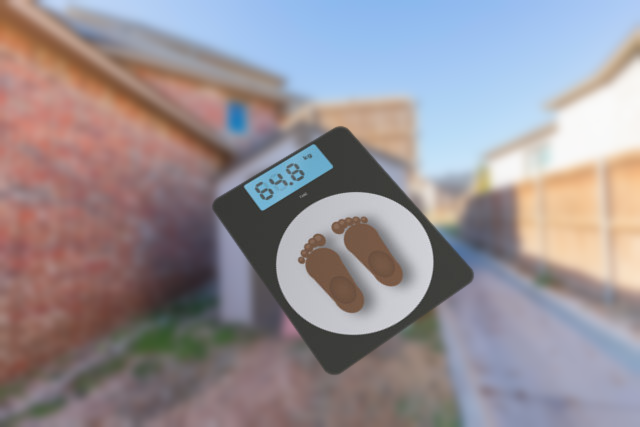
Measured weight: 64.8 kg
